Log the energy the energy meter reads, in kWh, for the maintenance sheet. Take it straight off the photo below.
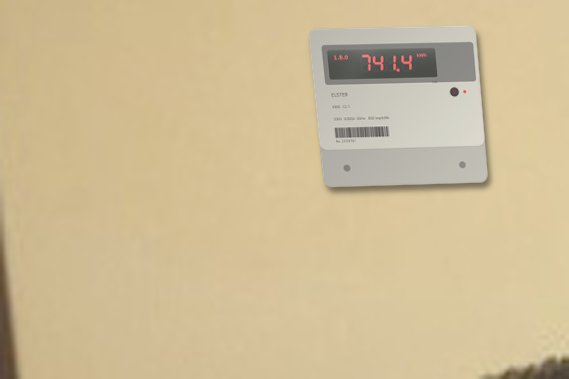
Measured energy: 741.4 kWh
